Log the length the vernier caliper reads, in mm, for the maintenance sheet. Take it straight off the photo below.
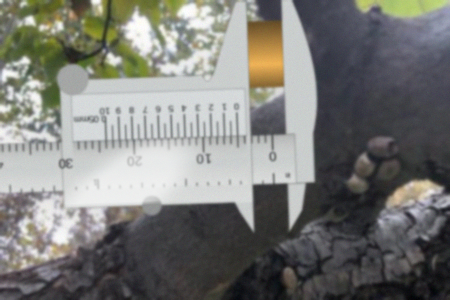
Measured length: 5.0 mm
